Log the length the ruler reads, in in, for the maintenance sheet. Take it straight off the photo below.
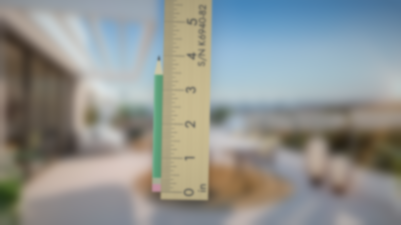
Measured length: 4 in
